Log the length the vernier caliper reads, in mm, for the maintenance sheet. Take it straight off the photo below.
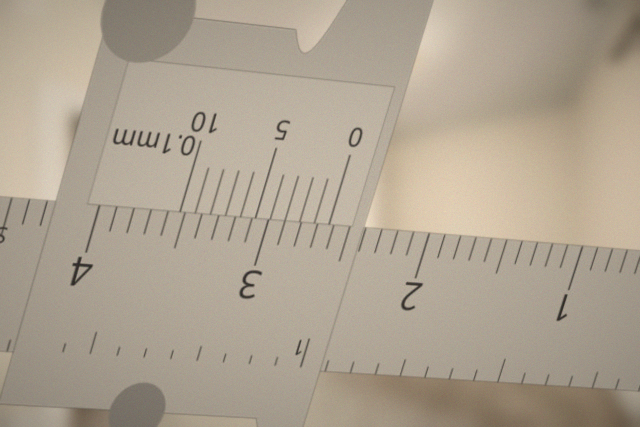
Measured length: 26.3 mm
